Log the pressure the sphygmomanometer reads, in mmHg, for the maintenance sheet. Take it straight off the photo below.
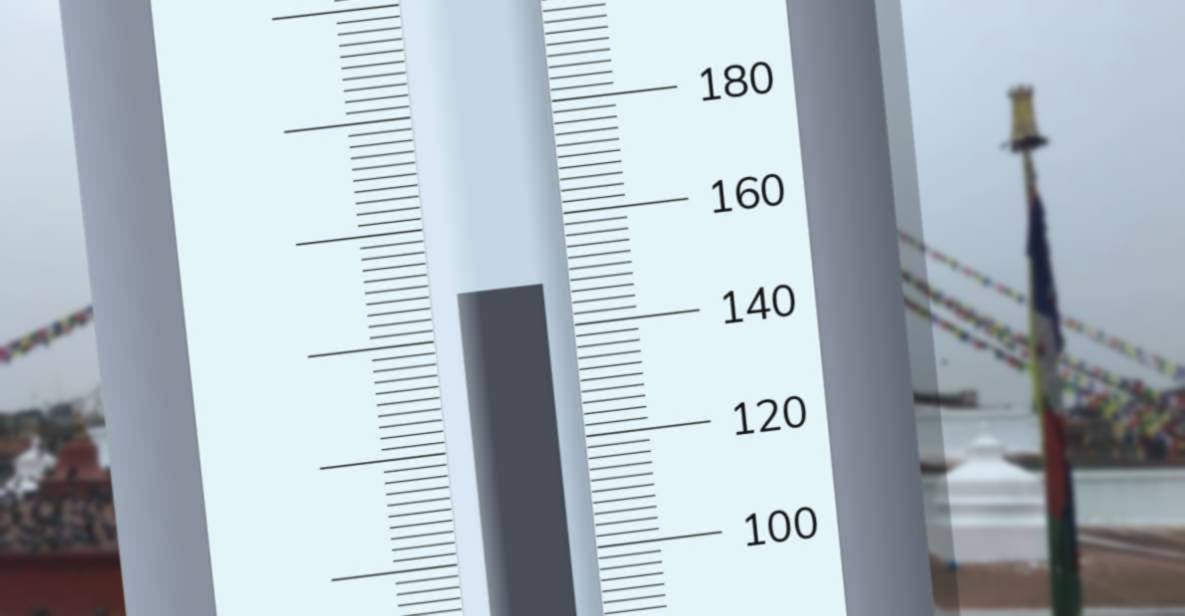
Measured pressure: 148 mmHg
